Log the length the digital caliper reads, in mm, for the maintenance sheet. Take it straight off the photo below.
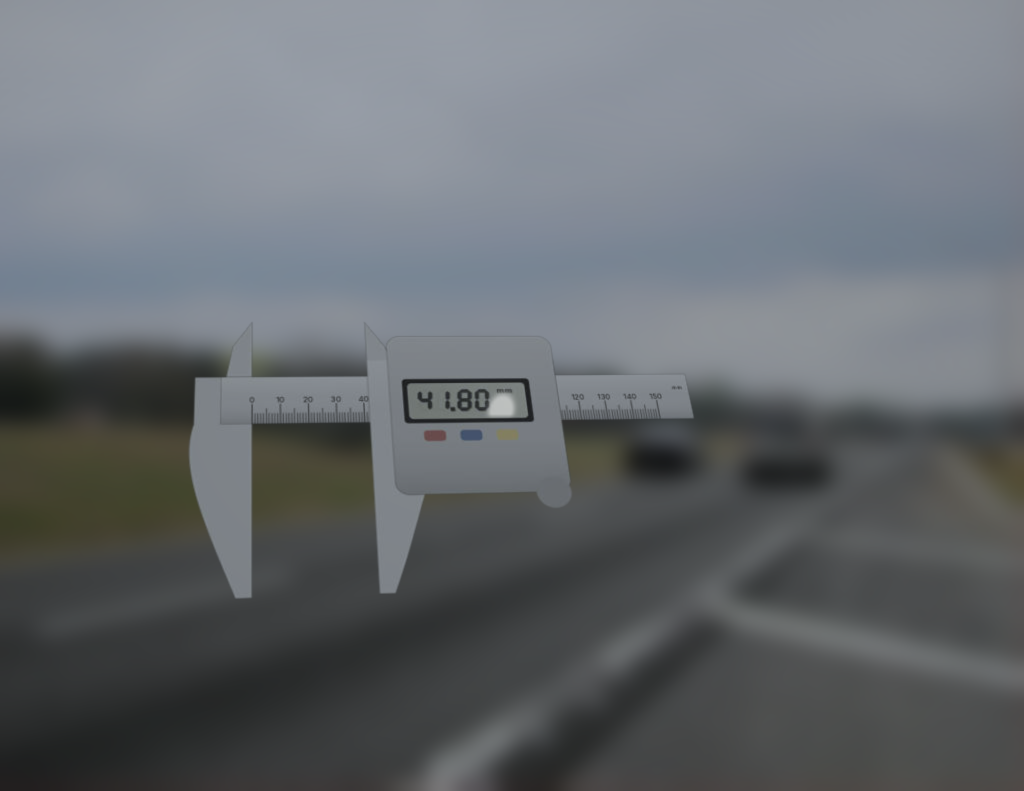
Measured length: 41.80 mm
